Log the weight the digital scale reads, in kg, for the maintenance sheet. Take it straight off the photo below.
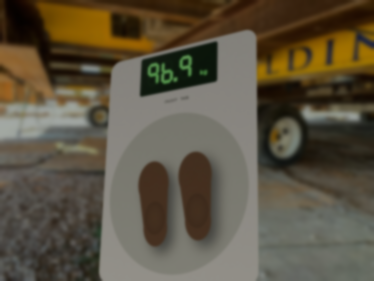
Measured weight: 96.9 kg
